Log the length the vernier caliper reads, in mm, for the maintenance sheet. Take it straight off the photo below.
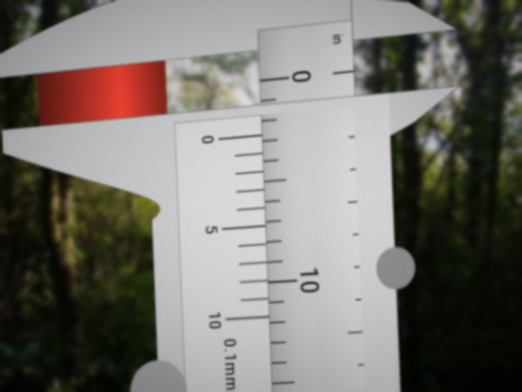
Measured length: 2.7 mm
